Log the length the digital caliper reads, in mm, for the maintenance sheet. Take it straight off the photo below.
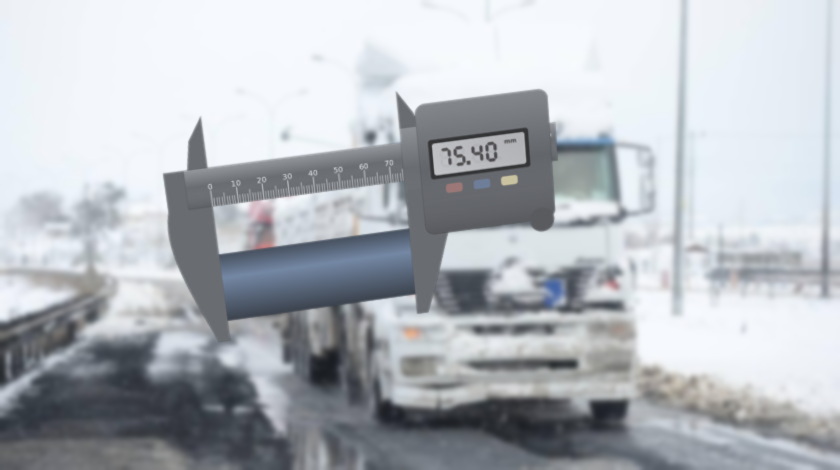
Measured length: 75.40 mm
